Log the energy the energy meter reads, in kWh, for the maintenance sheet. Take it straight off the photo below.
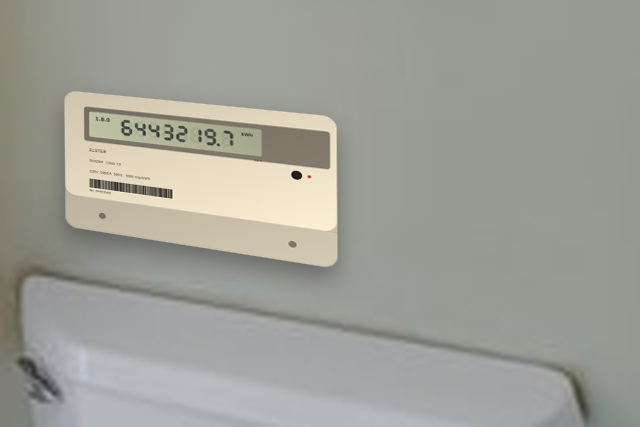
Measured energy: 6443219.7 kWh
